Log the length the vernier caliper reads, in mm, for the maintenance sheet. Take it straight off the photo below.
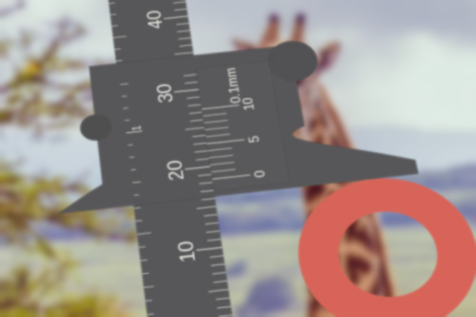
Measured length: 18.4 mm
